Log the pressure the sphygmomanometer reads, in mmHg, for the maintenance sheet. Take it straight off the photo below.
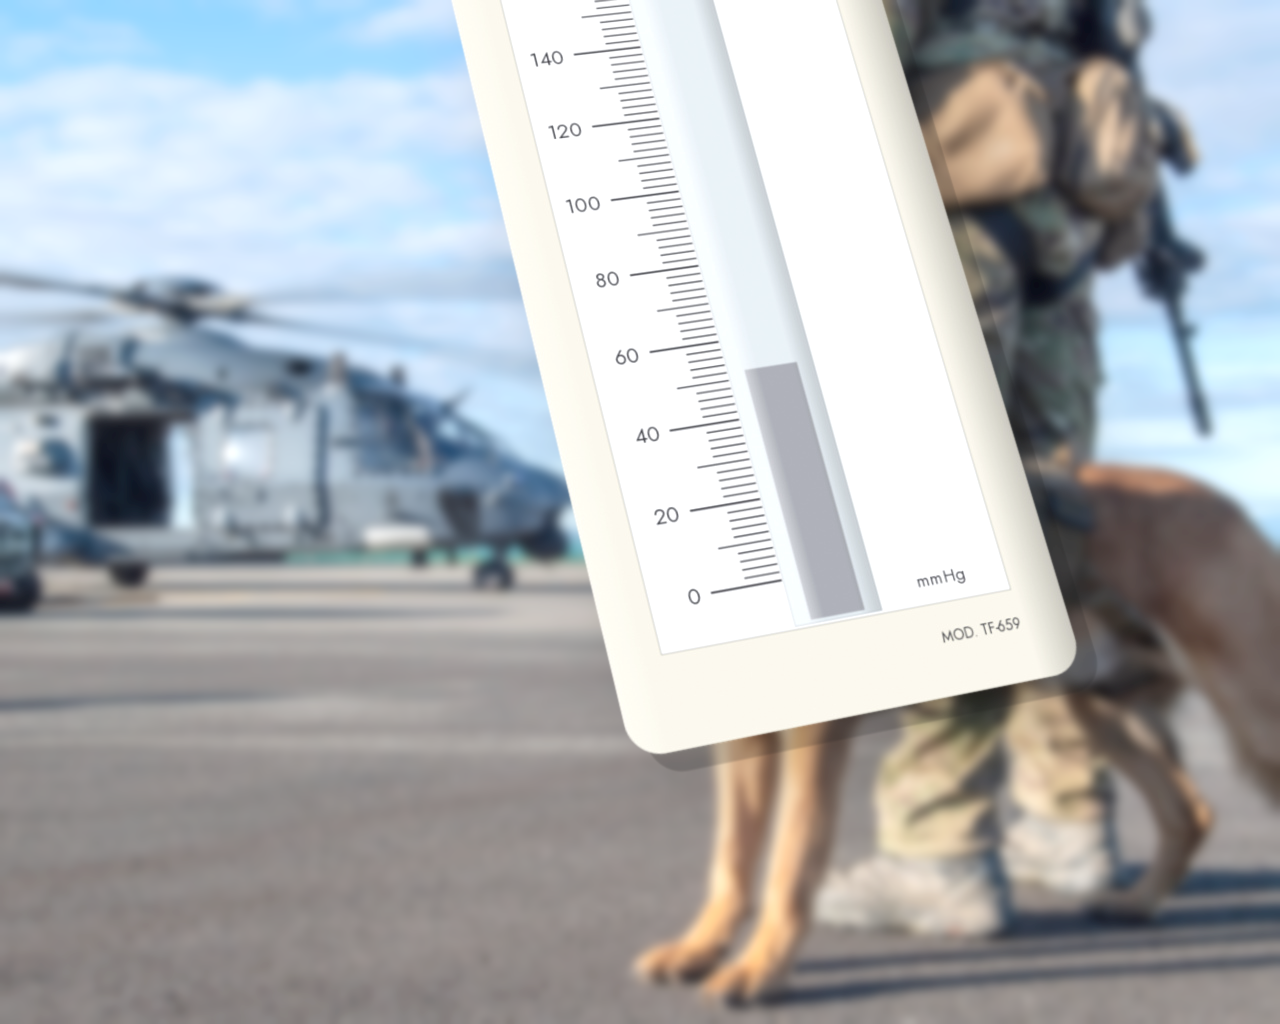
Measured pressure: 52 mmHg
